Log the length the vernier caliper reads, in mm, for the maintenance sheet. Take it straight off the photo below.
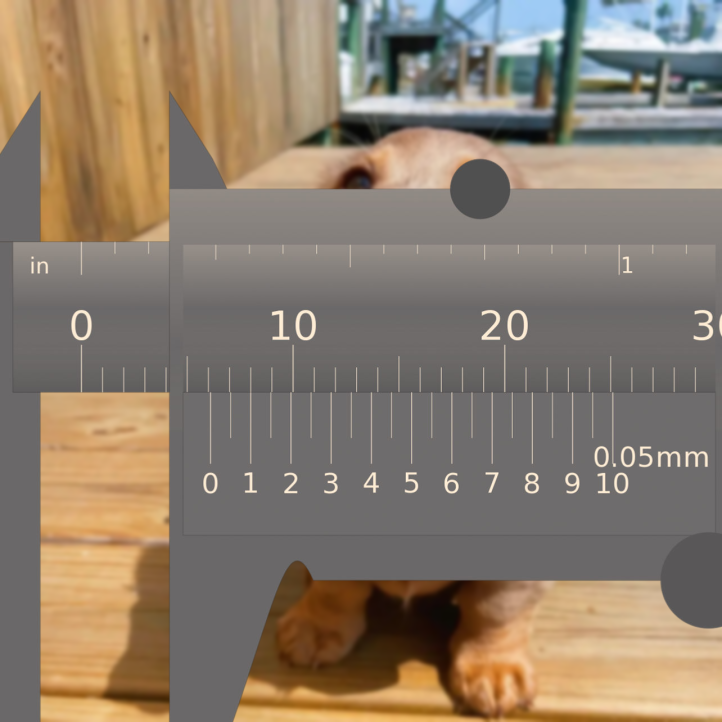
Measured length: 6.10 mm
